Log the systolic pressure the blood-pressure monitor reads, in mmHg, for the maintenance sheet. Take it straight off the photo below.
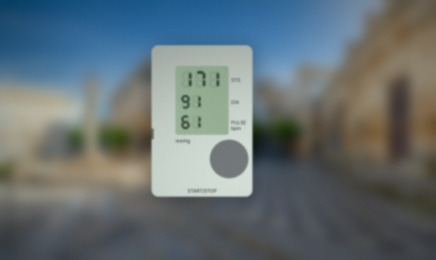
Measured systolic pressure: 171 mmHg
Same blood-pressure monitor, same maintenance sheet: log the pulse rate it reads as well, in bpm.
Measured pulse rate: 61 bpm
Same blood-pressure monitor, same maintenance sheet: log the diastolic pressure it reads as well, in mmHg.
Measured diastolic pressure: 91 mmHg
